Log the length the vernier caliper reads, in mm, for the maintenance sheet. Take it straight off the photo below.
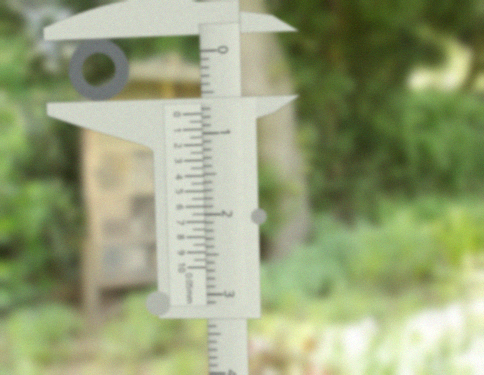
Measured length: 7.6 mm
